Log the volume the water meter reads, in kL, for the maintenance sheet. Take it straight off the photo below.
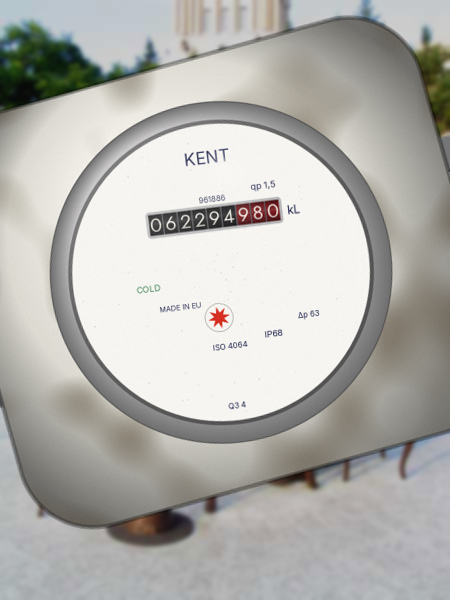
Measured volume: 62294.980 kL
